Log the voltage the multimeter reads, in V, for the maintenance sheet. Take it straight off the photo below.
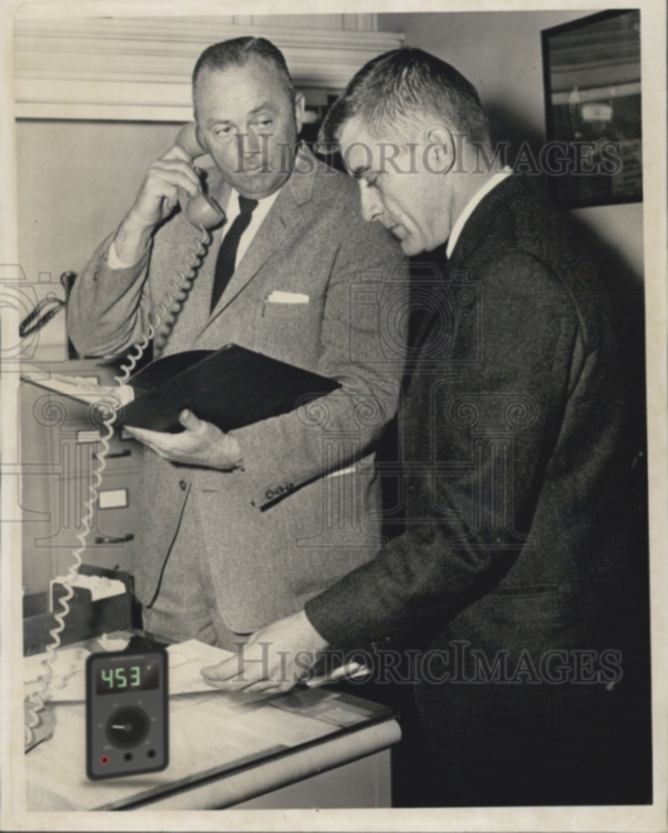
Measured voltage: 453 V
